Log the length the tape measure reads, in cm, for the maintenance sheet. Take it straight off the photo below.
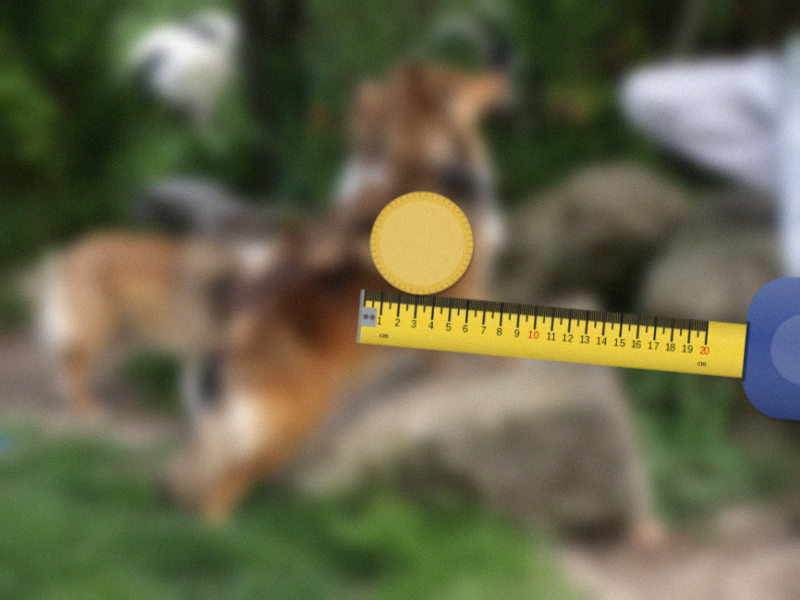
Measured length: 6 cm
